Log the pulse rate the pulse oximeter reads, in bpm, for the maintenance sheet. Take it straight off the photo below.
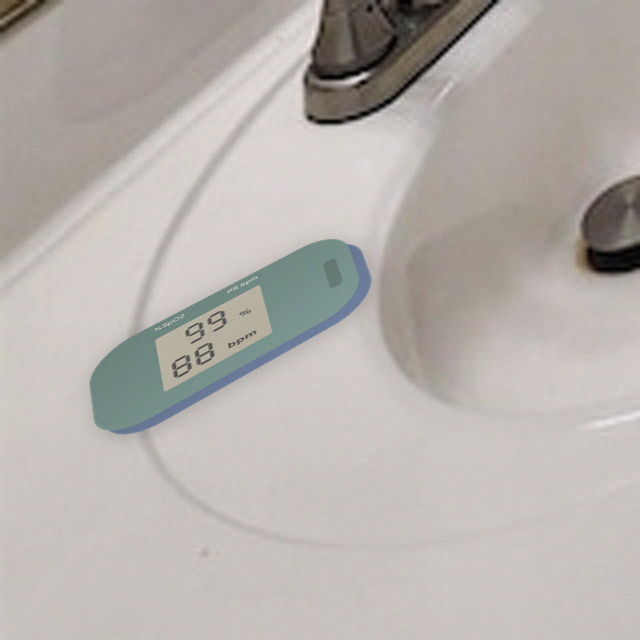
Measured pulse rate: 88 bpm
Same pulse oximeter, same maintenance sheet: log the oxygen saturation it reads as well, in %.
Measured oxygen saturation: 99 %
